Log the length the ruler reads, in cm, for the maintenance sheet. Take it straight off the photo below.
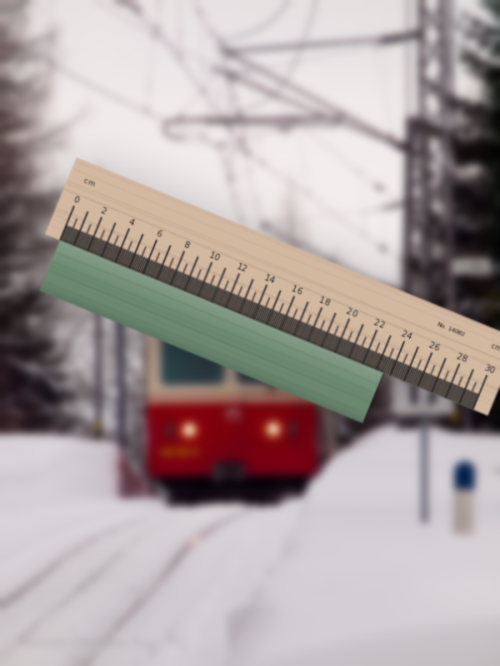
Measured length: 23.5 cm
